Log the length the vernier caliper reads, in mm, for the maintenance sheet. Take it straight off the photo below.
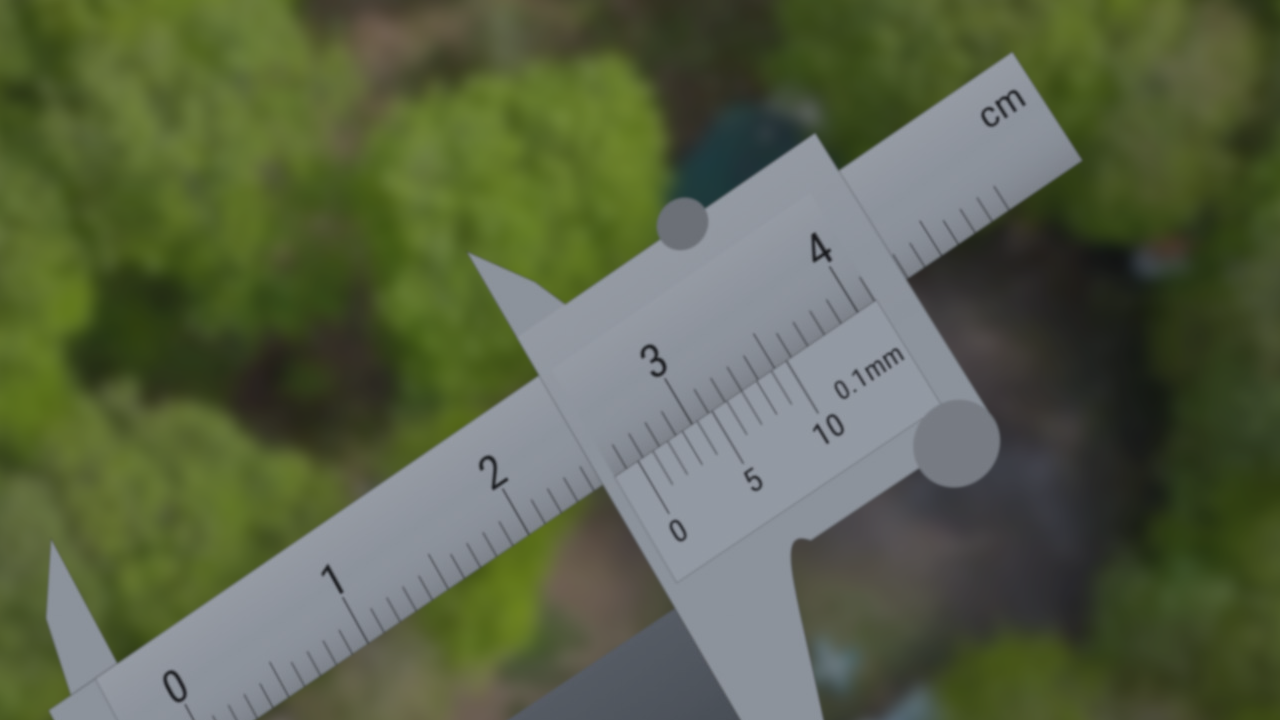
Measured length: 26.7 mm
